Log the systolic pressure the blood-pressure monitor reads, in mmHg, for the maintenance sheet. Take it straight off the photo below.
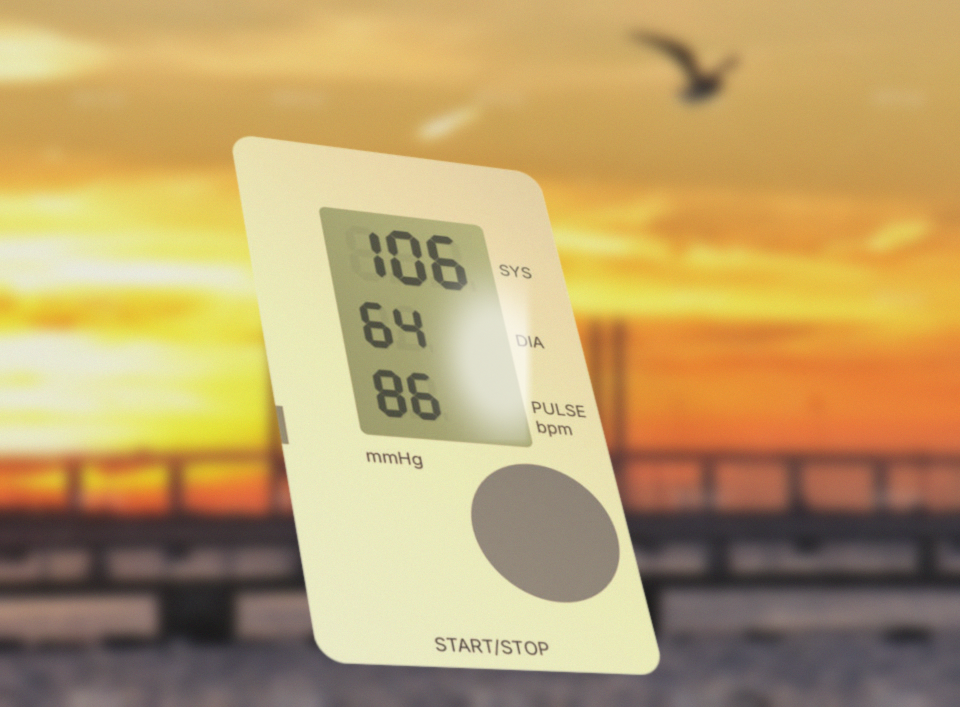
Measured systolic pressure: 106 mmHg
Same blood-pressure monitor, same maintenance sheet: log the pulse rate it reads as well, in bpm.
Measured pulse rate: 86 bpm
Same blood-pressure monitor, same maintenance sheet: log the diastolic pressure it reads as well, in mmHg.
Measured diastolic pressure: 64 mmHg
